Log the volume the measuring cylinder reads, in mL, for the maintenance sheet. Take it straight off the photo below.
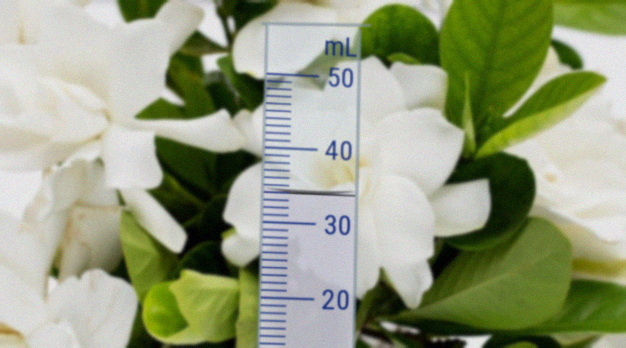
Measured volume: 34 mL
